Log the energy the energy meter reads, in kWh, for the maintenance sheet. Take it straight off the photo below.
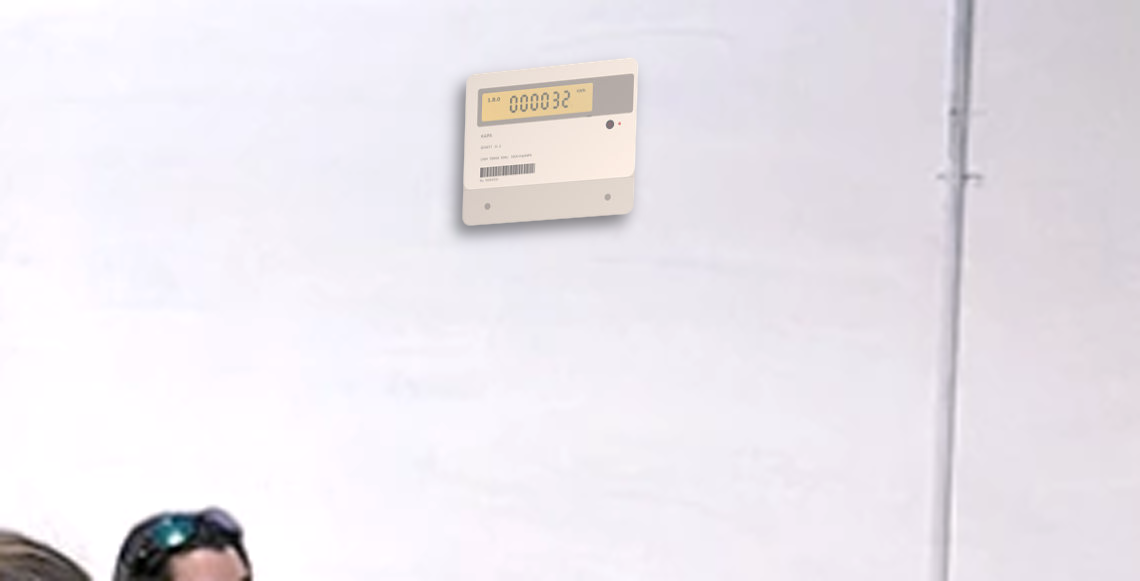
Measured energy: 32 kWh
